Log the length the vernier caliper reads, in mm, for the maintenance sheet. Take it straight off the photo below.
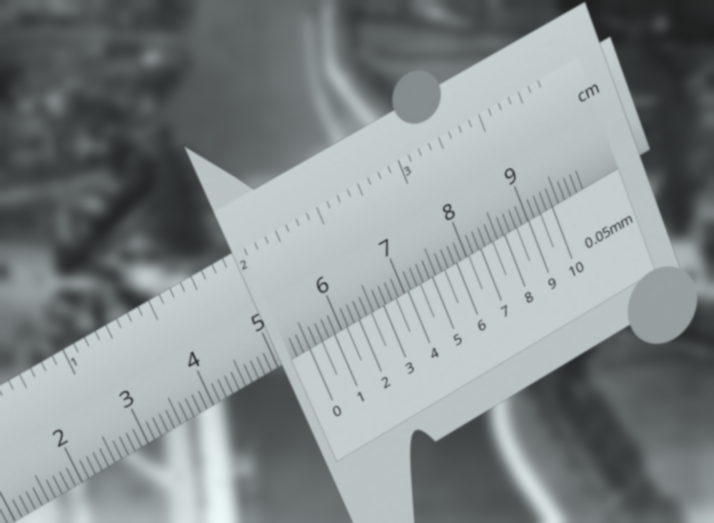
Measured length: 55.0 mm
